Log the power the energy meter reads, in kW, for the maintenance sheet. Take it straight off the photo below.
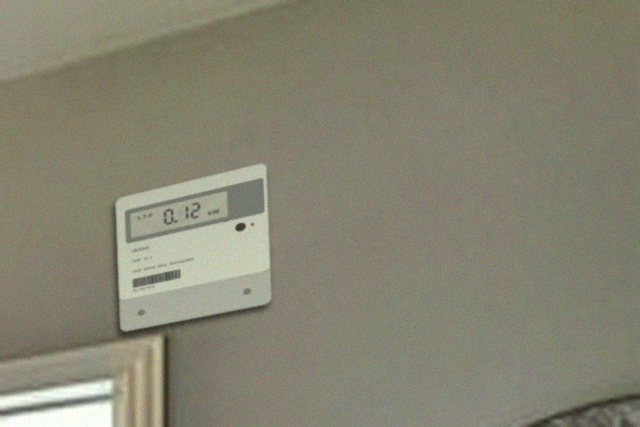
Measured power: 0.12 kW
